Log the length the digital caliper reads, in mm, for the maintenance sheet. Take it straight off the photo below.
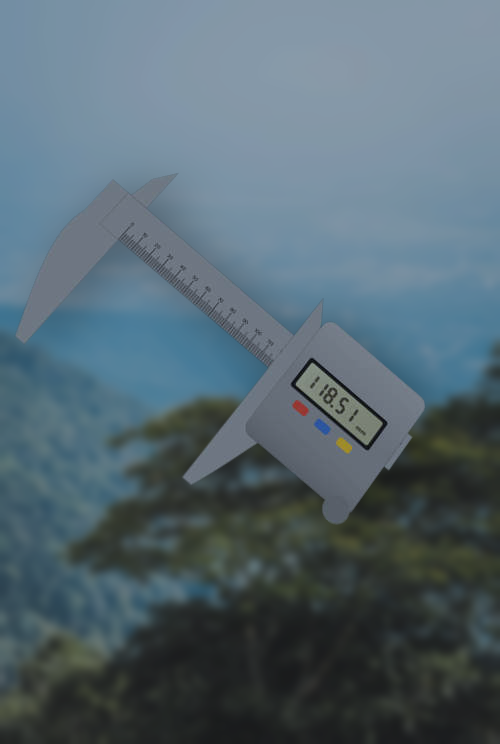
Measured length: 118.51 mm
